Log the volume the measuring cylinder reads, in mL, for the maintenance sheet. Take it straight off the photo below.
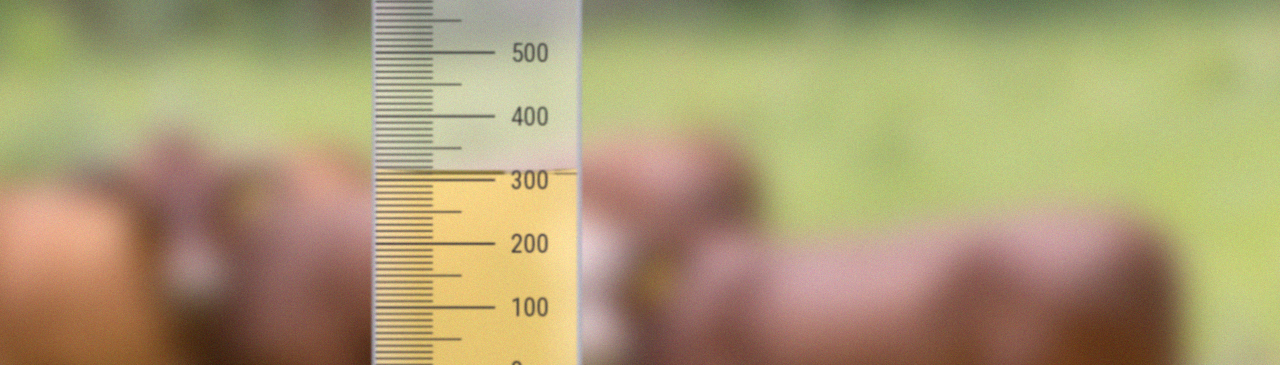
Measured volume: 310 mL
